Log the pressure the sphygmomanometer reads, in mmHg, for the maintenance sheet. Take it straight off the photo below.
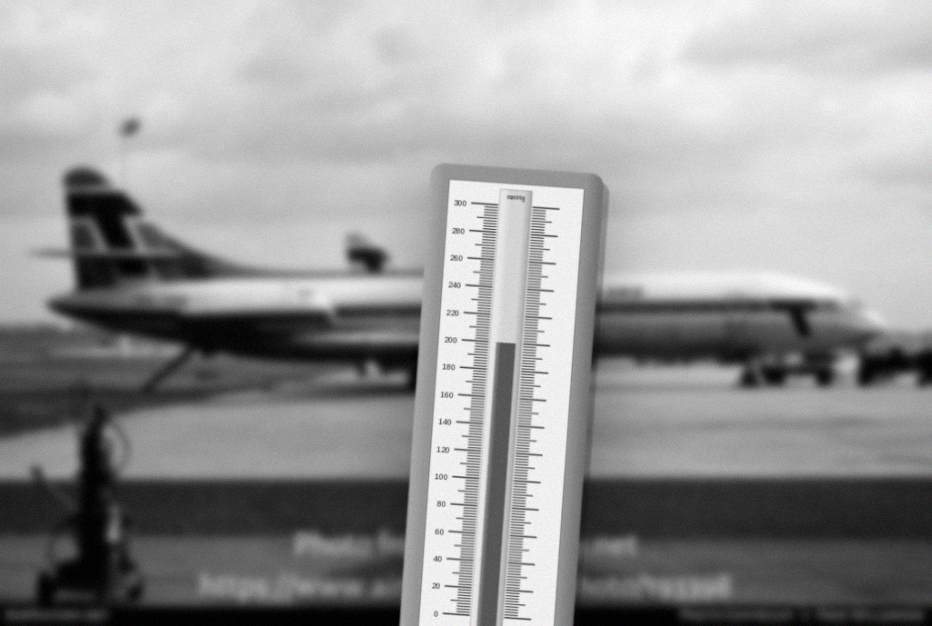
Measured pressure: 200 mmHg
